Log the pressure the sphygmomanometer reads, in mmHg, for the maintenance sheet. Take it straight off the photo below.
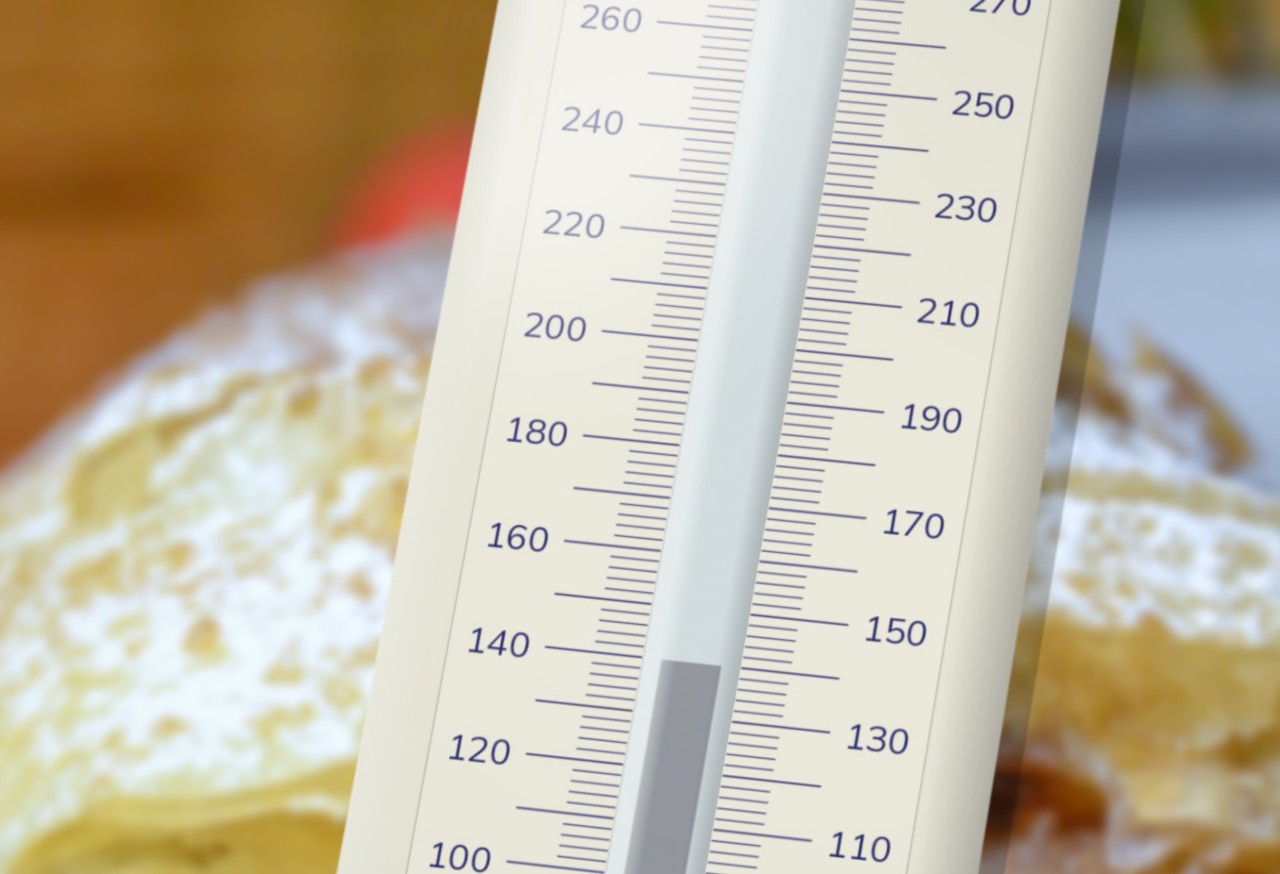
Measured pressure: 140 mmHg
